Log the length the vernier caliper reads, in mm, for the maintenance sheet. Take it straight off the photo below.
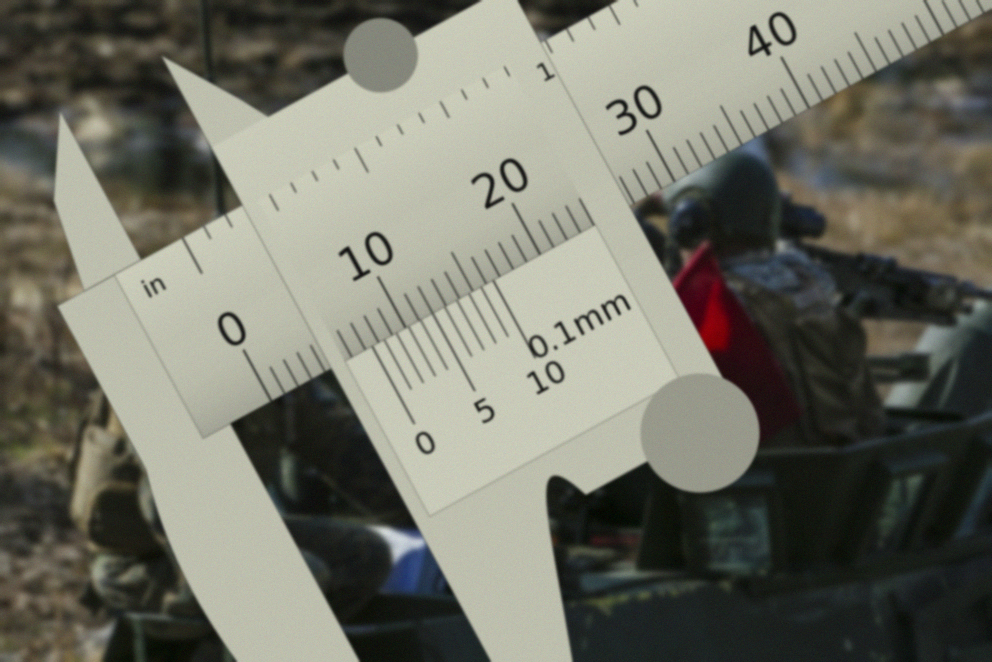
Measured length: 7.5 mm
